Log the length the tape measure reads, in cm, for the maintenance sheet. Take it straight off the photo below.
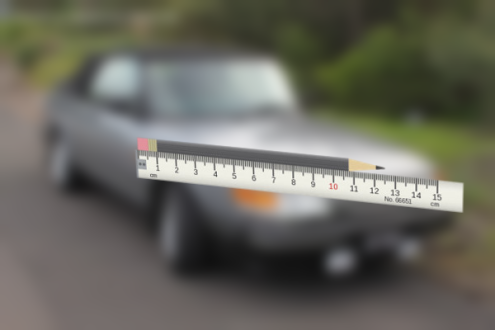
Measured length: 12.5 cm
